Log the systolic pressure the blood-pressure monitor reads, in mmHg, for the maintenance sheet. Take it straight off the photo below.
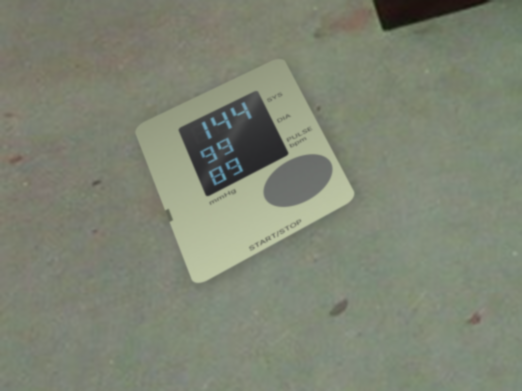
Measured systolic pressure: 144 mmHg
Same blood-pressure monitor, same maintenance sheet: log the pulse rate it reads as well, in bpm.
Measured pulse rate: 89 bpm
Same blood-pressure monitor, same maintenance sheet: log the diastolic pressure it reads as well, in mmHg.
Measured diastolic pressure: 99 mmHg
